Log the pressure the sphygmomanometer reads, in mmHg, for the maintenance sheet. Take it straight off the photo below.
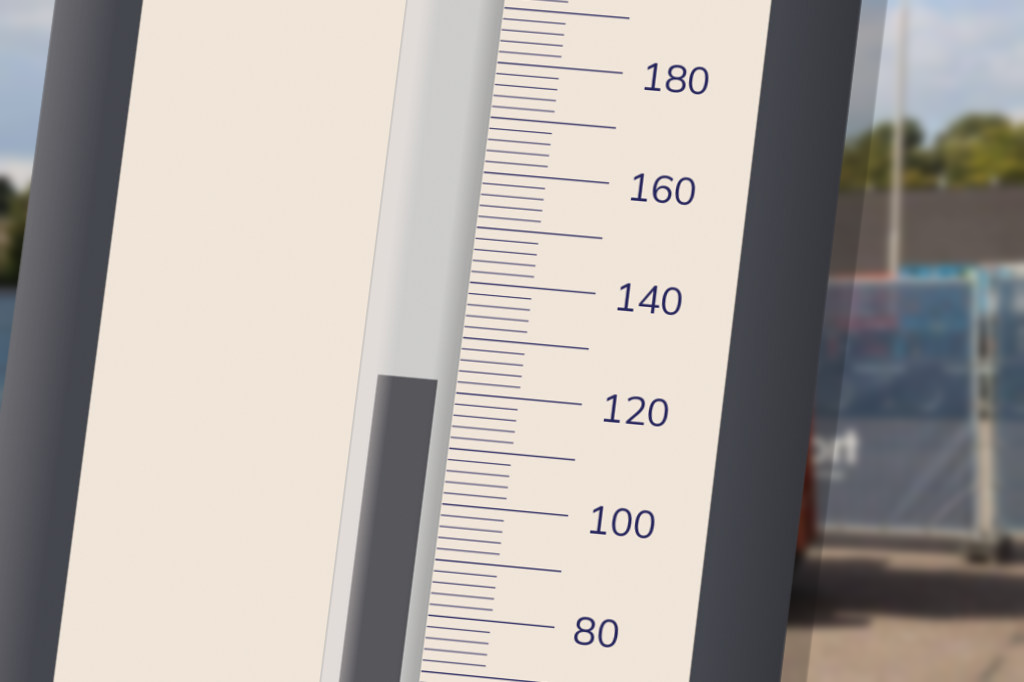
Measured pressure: 122 mmHg
